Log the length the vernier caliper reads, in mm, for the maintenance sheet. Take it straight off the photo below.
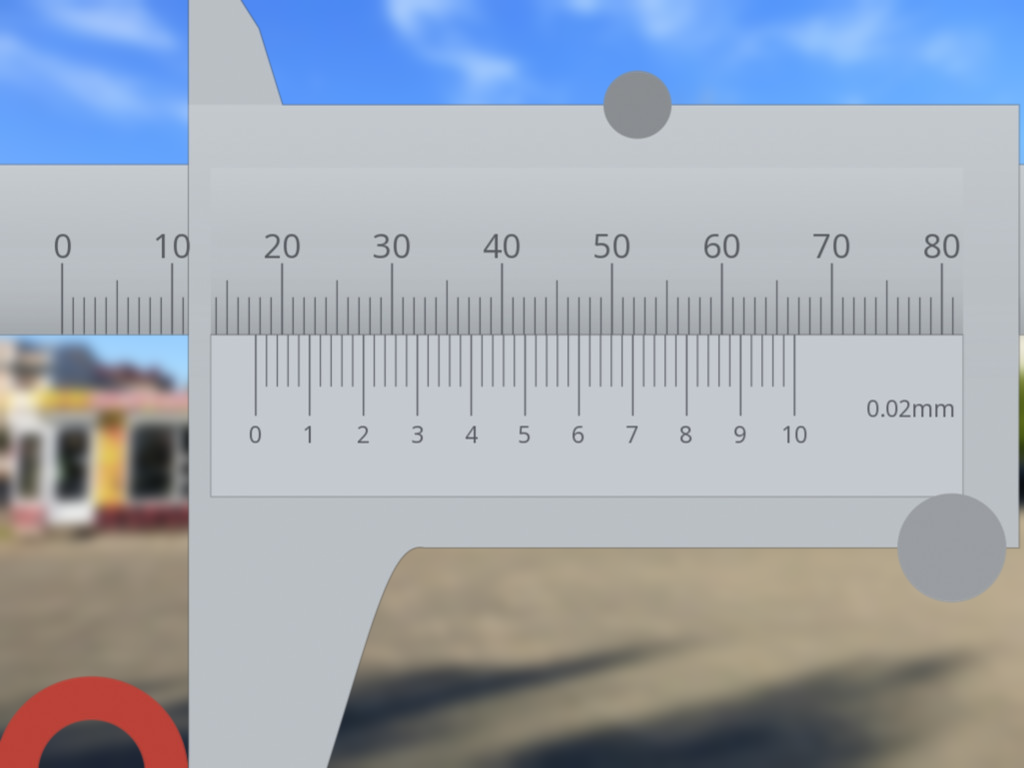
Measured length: 17.6 mm
